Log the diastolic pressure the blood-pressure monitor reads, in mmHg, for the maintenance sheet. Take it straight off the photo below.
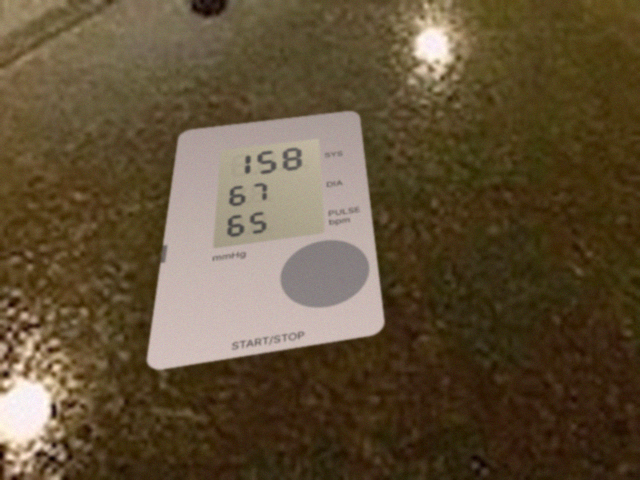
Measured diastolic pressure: 67 mmHg
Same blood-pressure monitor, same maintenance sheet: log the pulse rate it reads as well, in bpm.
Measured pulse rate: 65 bpm
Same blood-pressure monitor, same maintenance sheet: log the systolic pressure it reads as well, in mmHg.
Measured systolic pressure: 158 mmHg
